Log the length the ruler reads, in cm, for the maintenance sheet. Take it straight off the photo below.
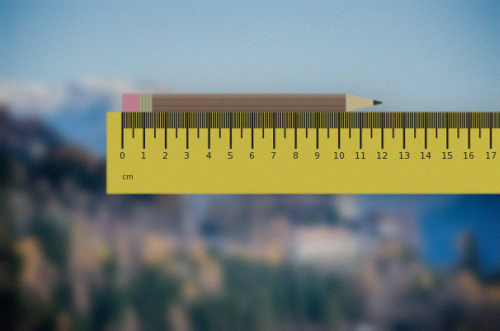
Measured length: 12 cm
